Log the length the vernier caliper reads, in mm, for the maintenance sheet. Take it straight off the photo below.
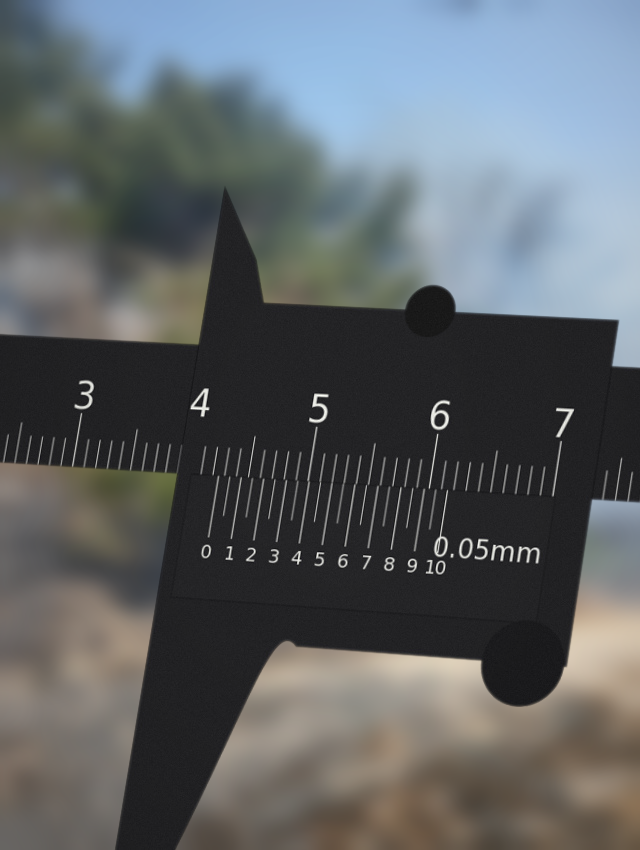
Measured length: 42.5 mm
